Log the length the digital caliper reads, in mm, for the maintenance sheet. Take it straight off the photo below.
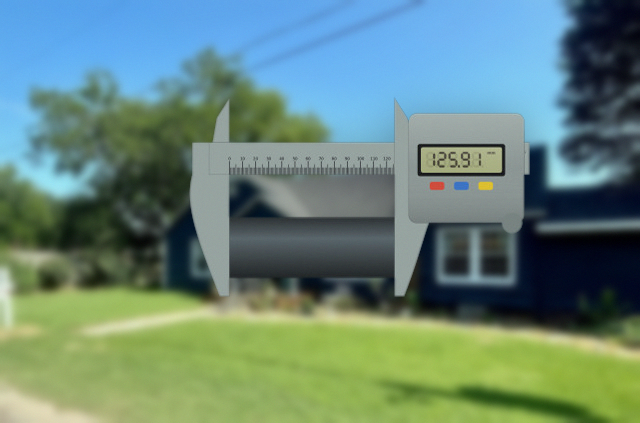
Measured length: 125.91 mm
